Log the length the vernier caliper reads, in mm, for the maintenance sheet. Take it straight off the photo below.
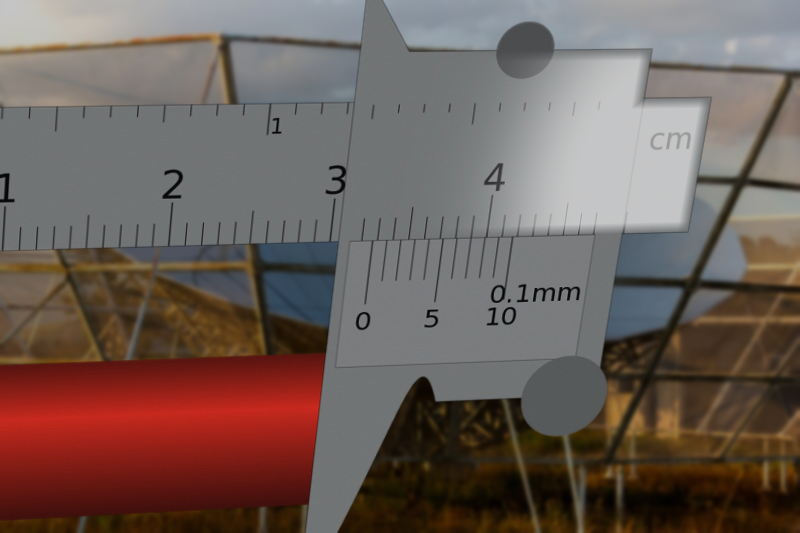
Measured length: 32.7 mm
